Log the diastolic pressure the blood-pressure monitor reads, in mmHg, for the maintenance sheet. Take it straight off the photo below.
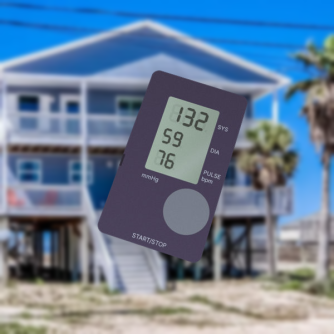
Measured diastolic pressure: 59 mmHg
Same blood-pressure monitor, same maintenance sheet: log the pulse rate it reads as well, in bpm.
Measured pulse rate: 76 bpm
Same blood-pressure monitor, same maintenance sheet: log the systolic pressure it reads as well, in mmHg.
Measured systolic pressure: 132 mmHg
